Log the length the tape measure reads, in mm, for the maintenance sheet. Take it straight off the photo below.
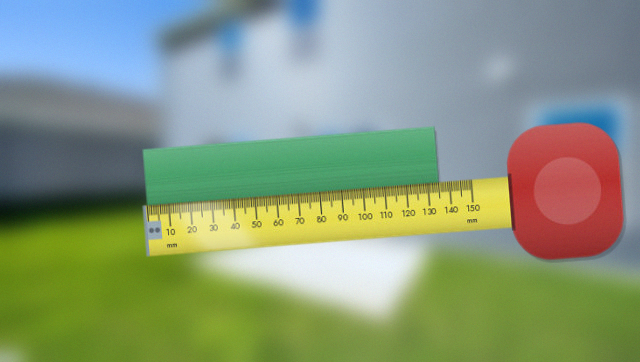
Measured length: 135 mm
